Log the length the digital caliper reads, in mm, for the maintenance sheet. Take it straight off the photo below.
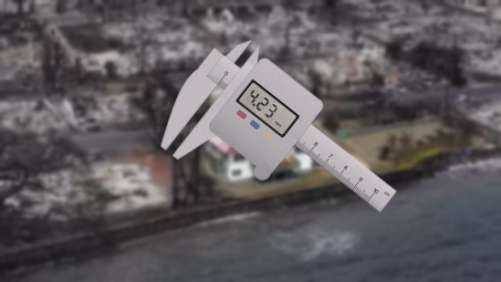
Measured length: 4.23 mm
